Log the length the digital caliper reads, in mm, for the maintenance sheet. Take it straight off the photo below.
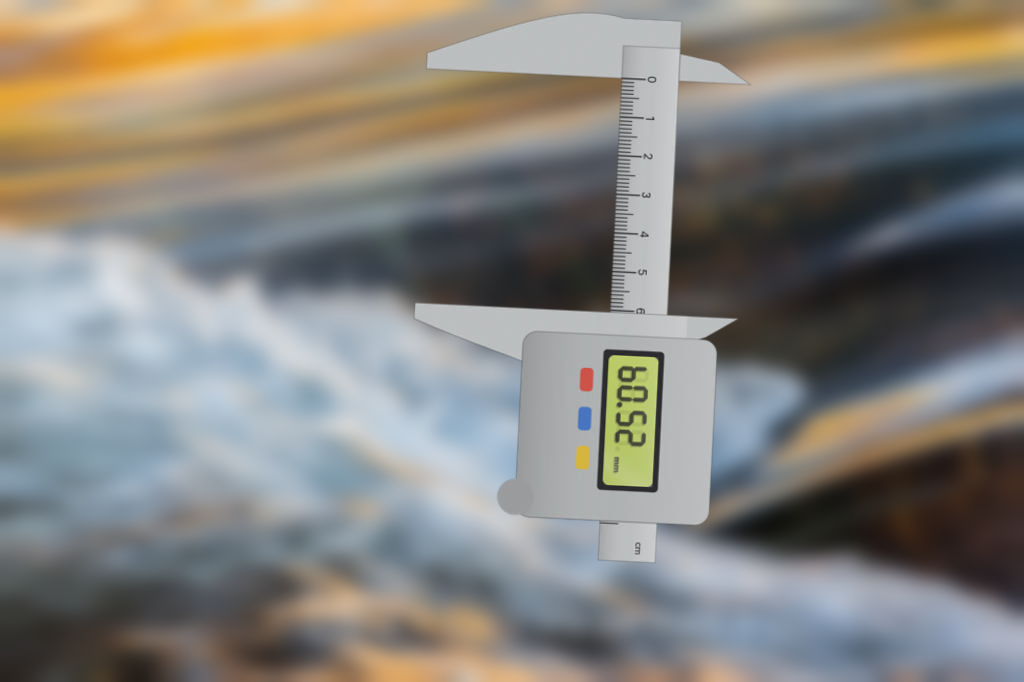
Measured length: 60.52 mm
